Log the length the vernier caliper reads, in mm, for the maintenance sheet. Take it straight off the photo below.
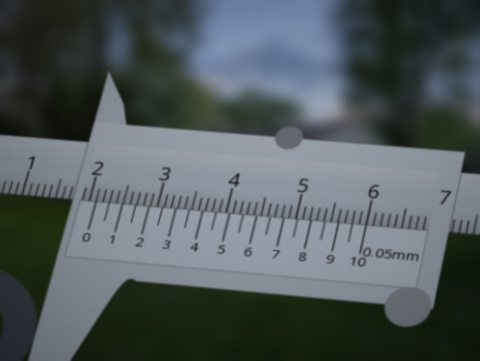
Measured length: 21.0 mm
